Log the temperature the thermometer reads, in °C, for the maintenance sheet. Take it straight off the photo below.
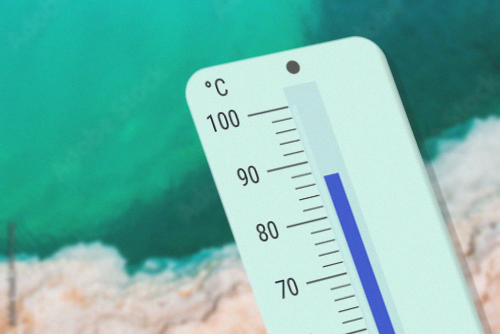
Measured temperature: 87 °C
